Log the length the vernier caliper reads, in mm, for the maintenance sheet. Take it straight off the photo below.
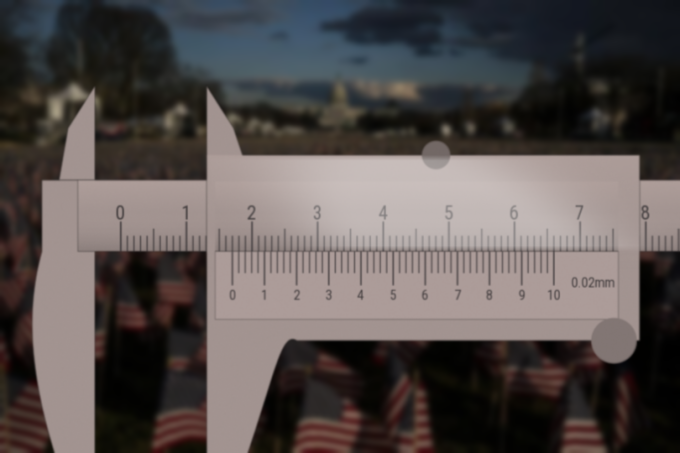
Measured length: 17.0 mm
